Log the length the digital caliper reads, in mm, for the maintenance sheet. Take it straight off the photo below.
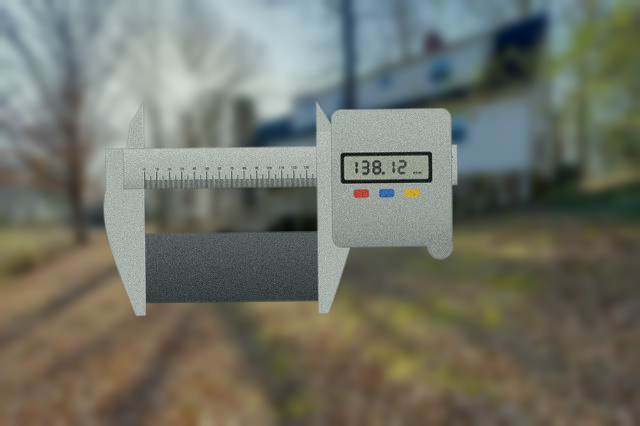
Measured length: 138.12 mm
